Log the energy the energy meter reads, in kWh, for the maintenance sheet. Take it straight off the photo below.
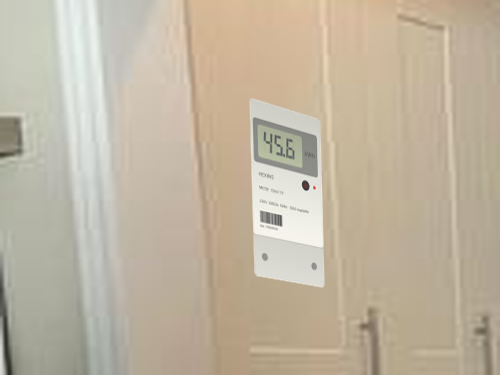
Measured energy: 45.6 kWh
